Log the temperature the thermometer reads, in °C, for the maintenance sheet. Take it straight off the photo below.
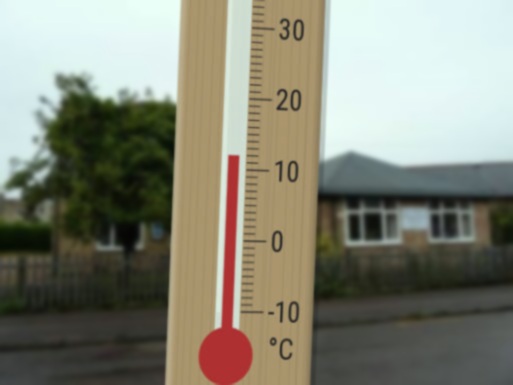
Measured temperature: 12 °C
